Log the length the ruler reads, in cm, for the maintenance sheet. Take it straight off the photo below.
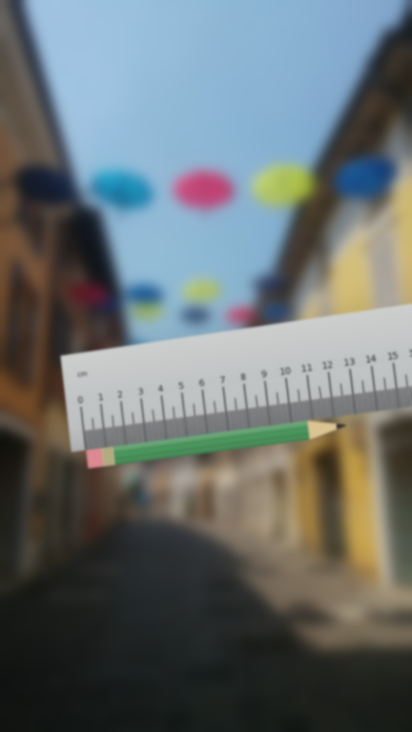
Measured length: 12.5 cm
